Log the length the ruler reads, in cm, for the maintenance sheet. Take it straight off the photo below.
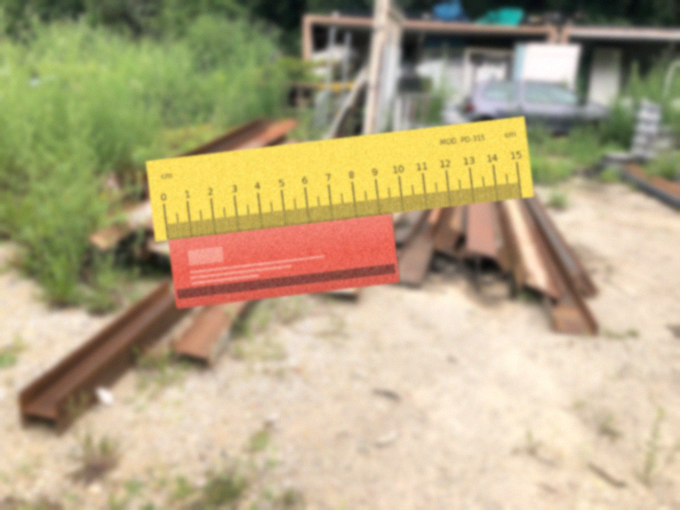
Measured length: 9.5 cm
